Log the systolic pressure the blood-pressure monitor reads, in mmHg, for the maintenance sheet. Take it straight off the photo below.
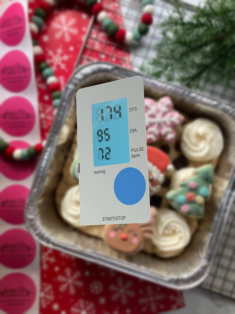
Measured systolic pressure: 174 mmHg
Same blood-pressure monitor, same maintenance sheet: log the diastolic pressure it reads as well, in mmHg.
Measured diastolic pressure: 95 mmHg
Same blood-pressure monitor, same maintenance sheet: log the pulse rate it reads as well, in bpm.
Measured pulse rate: 72 bpm
